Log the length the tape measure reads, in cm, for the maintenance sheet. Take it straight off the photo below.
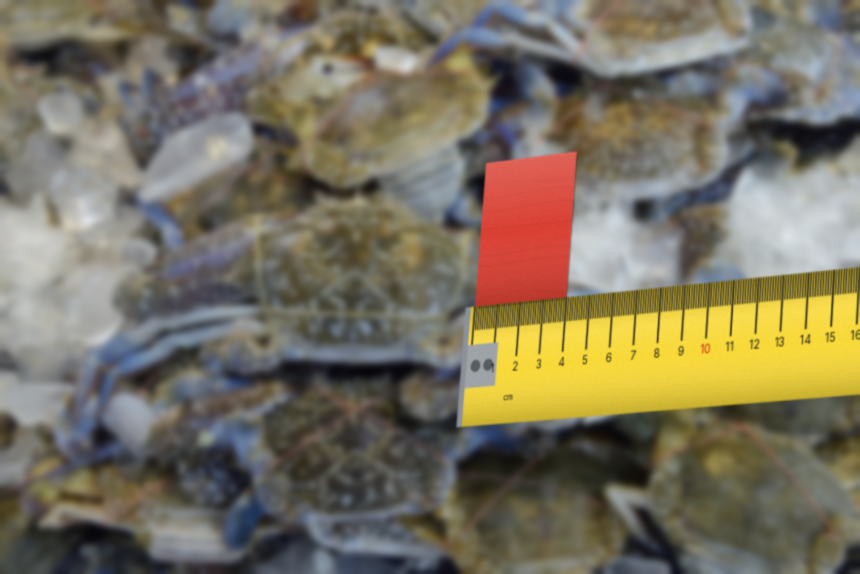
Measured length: 4 cm
